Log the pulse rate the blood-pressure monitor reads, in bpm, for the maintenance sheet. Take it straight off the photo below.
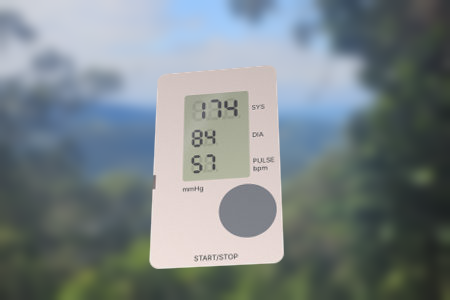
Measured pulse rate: 57 bpm
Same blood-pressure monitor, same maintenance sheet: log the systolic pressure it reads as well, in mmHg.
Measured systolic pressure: 174 mmHg
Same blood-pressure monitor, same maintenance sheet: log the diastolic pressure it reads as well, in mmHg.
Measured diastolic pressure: 84 mmHg
